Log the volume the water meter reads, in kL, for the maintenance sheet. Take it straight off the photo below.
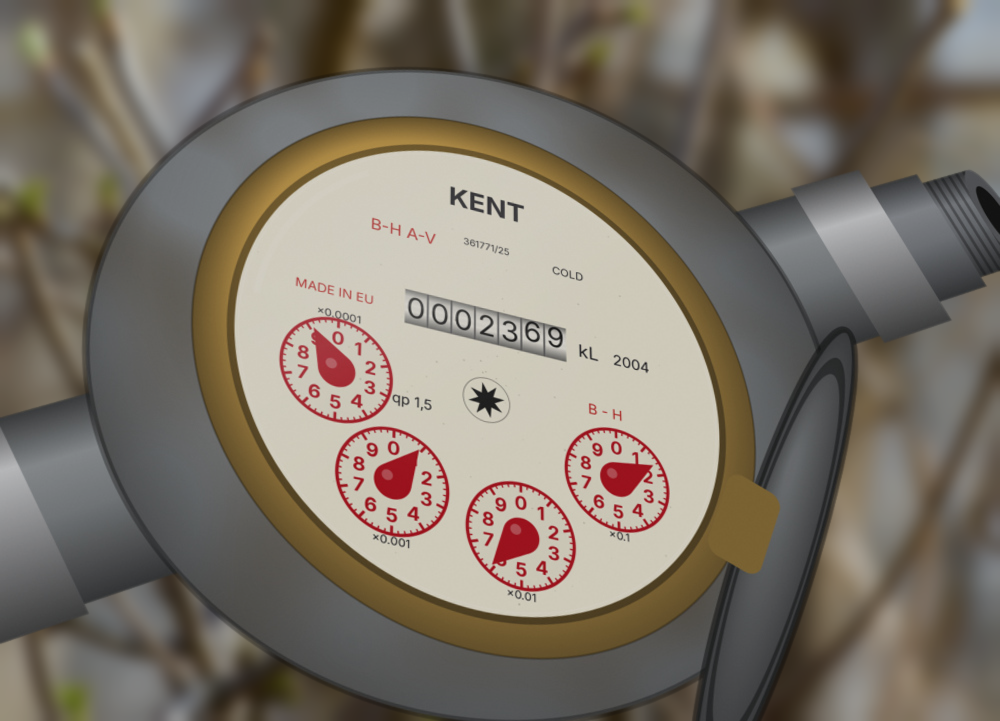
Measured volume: 2369.1609 kL
